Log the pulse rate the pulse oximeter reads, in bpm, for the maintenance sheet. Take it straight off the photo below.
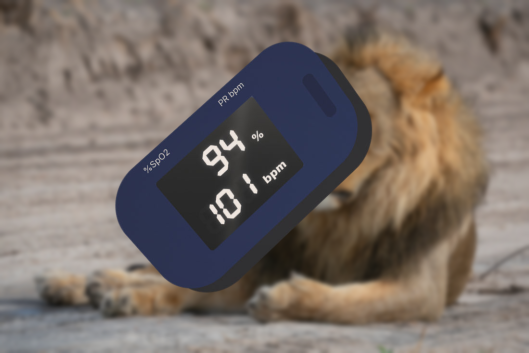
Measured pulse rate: 101 bpm
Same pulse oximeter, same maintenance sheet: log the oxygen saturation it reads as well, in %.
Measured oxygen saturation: 94 %
